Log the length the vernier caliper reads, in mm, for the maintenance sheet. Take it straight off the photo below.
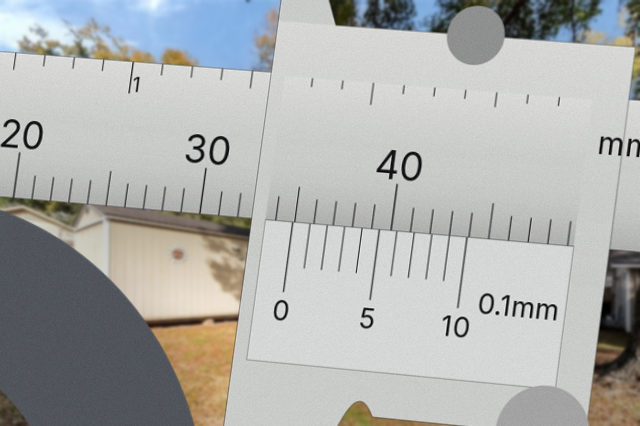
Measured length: 34.9 mm
